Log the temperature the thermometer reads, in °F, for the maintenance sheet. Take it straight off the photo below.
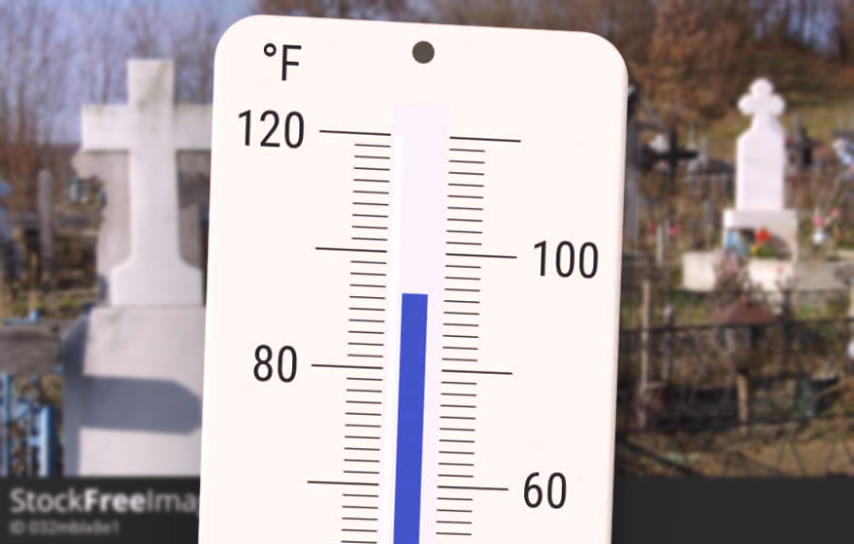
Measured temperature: 93 °F
